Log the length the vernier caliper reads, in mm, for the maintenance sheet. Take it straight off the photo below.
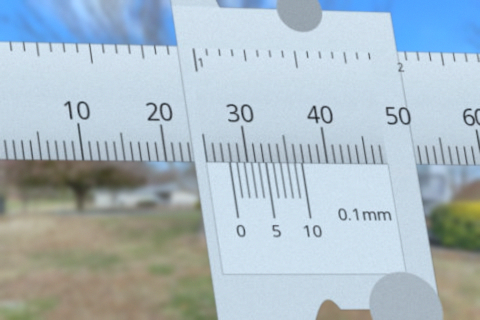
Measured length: 27.8 mm
